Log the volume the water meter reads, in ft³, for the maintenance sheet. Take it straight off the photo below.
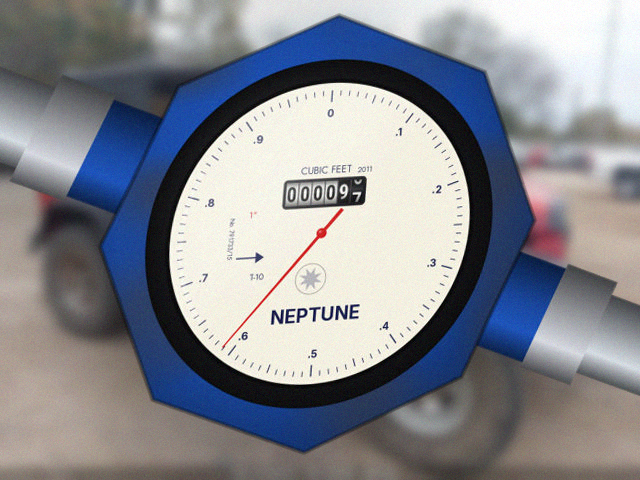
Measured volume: 96.61 ft³
